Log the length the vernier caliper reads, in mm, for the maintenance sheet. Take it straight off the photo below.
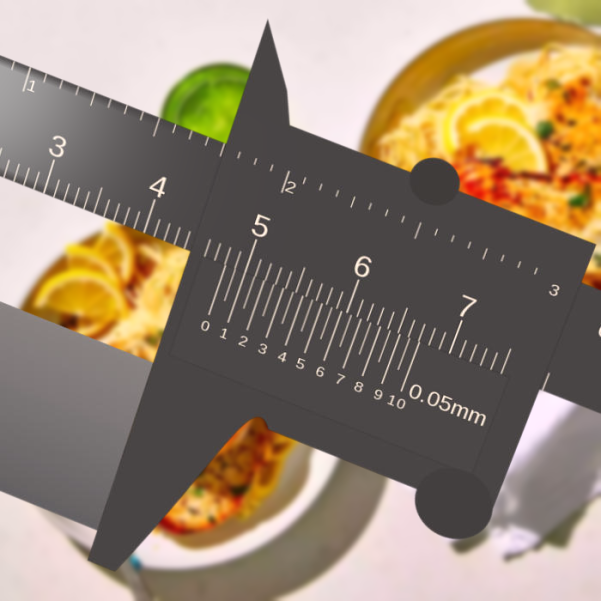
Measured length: 48.1 mm
